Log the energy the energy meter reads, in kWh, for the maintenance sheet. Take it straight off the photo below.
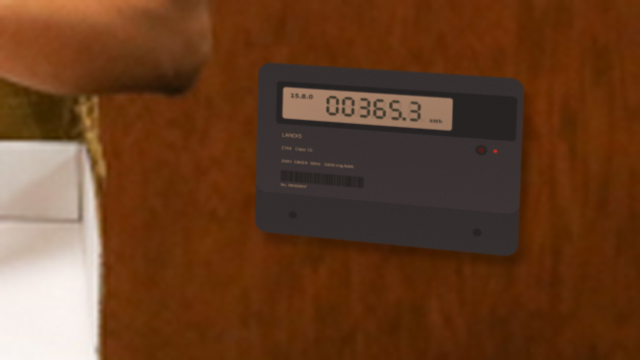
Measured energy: 365.3 kWh
